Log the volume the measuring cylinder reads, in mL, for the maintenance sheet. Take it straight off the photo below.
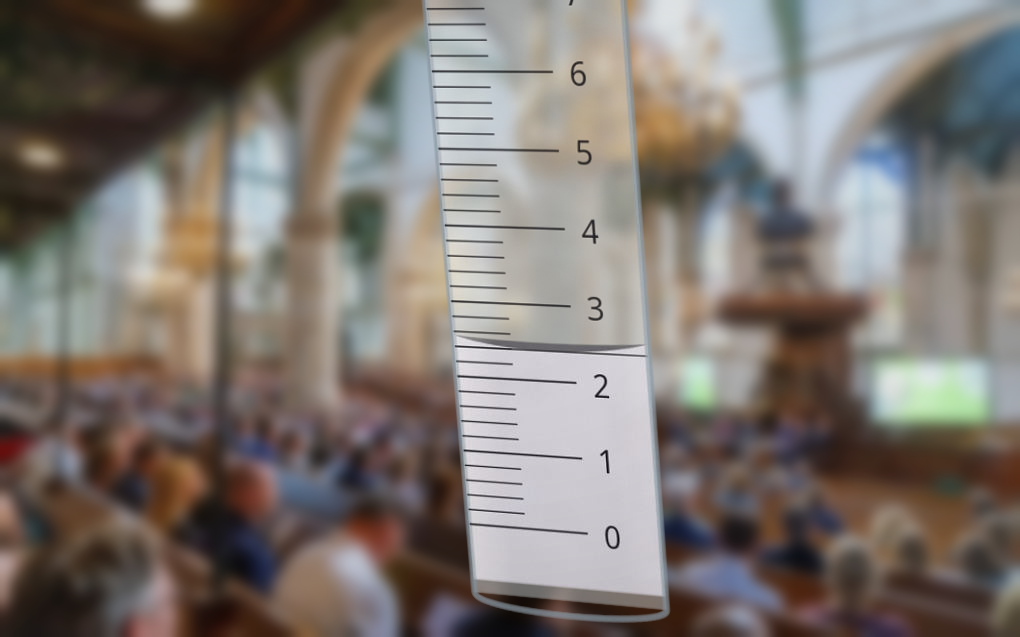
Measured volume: 2.4 mL
